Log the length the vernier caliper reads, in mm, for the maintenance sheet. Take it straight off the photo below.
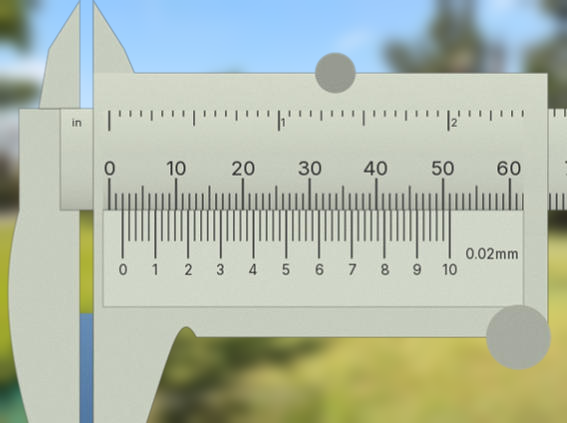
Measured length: 2.0 mm
